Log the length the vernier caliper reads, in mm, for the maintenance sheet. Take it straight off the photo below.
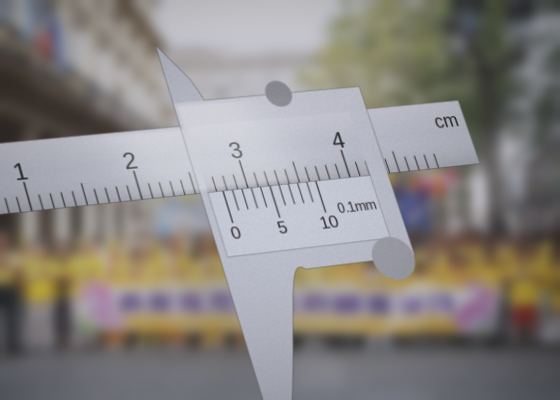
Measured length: 27.6 mm
